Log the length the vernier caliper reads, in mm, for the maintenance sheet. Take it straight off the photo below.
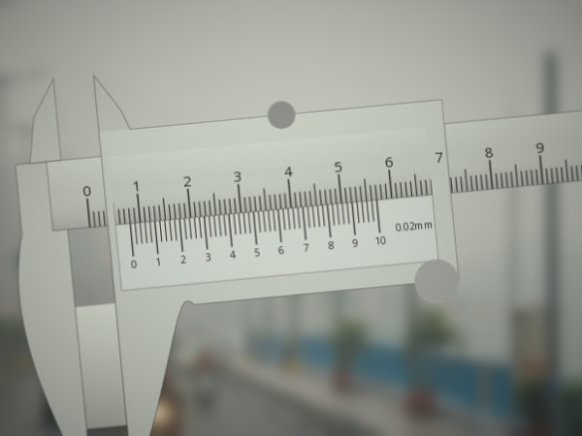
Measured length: 8.0 mm
